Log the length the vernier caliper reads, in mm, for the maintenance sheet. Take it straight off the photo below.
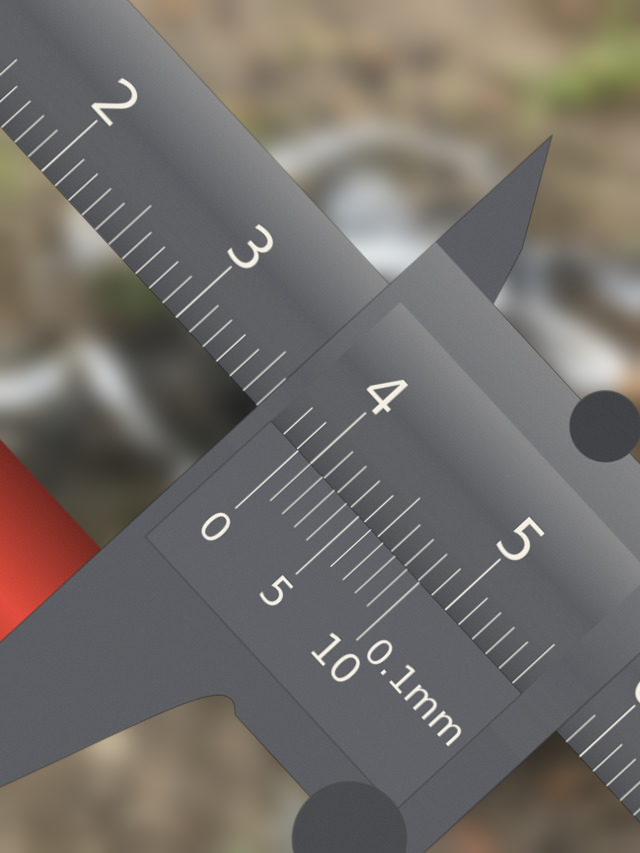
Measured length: 39.1 mm
